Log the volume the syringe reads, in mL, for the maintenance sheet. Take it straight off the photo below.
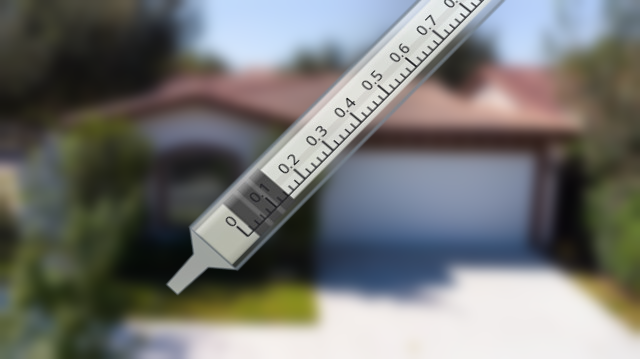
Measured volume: 0.02 mL
